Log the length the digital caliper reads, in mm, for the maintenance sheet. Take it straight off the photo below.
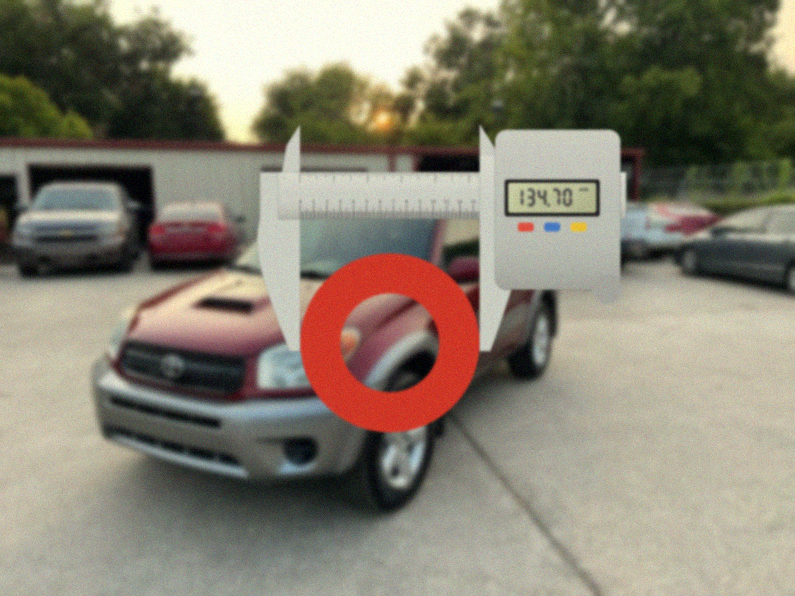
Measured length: 134.70 mm
